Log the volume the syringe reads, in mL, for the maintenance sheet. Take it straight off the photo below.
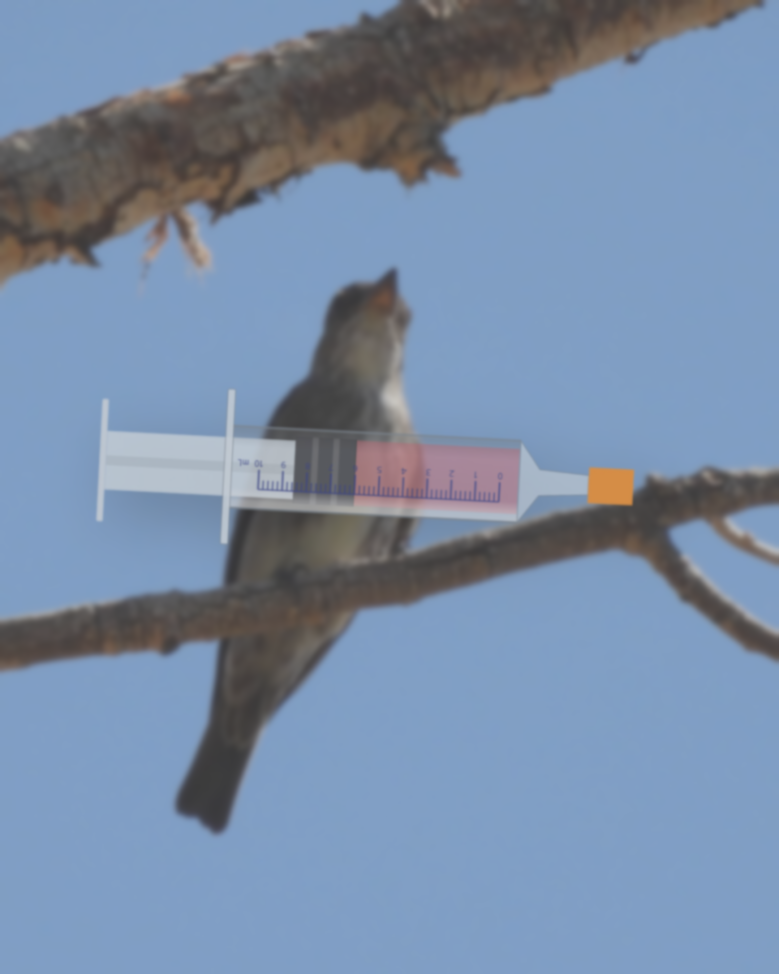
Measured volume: 6 mL
